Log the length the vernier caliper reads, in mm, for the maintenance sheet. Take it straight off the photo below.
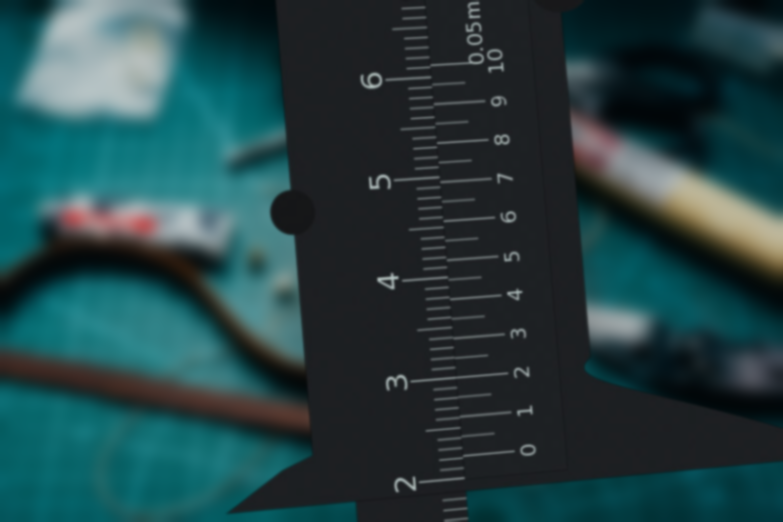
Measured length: 22.2 mm
